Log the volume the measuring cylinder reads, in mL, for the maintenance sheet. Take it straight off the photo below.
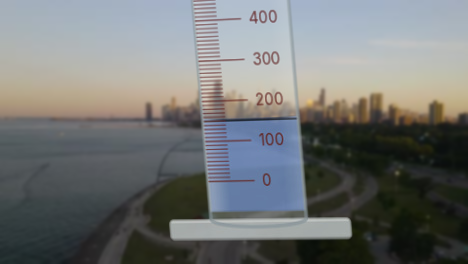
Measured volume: 150 mL
